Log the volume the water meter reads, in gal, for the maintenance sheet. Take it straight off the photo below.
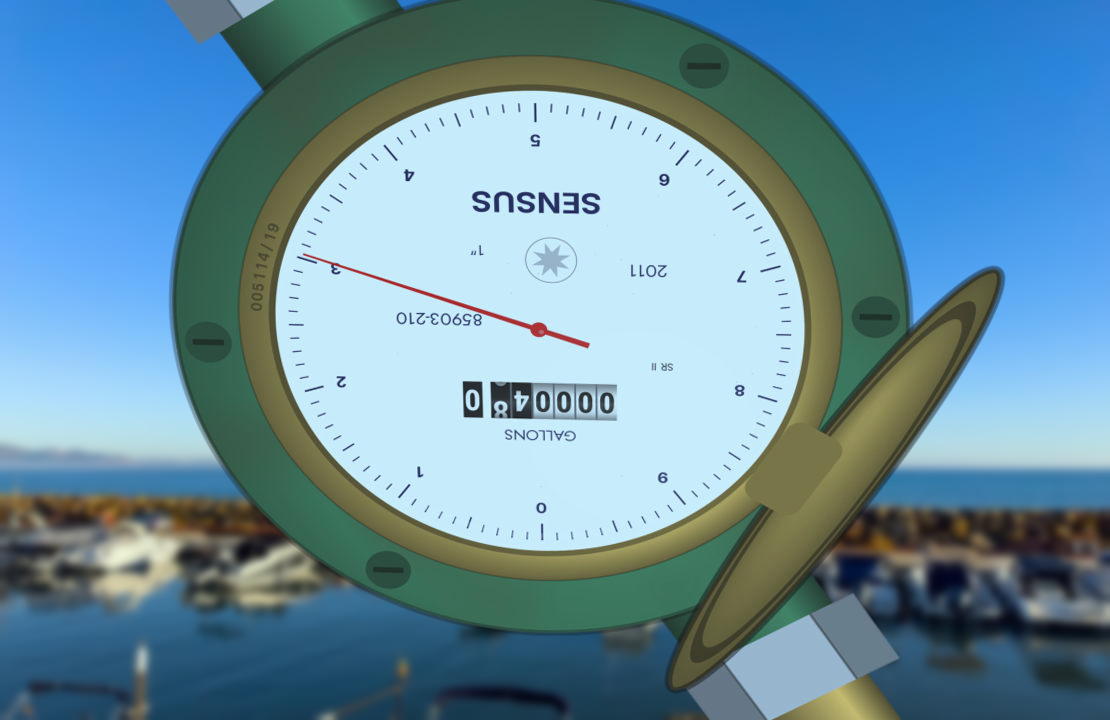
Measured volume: 483.0 gal
